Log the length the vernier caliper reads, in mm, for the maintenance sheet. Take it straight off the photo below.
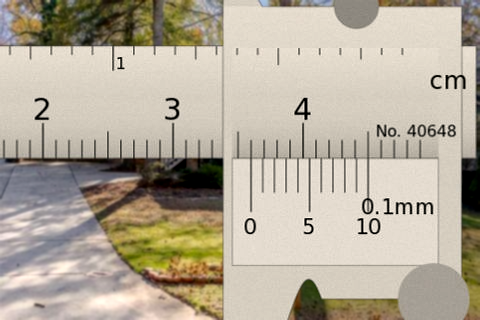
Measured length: 36.0 mm
